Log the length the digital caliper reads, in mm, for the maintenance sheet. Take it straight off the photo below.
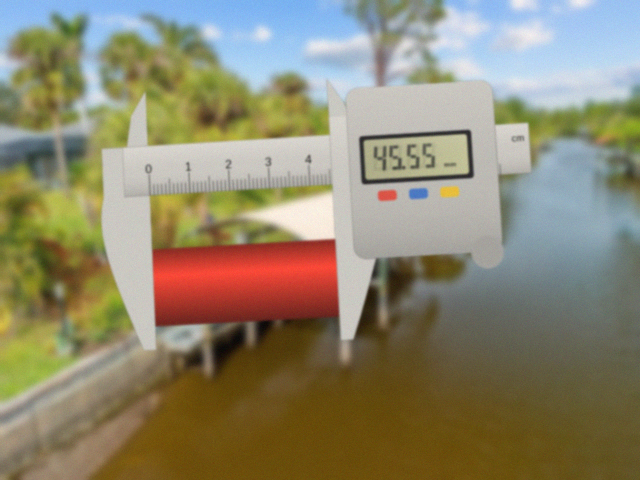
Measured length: 45.55 mm
